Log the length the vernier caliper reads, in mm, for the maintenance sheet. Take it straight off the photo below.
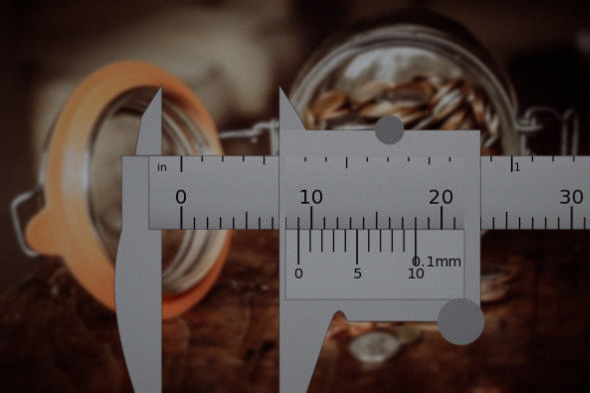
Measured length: 9.0 mm
